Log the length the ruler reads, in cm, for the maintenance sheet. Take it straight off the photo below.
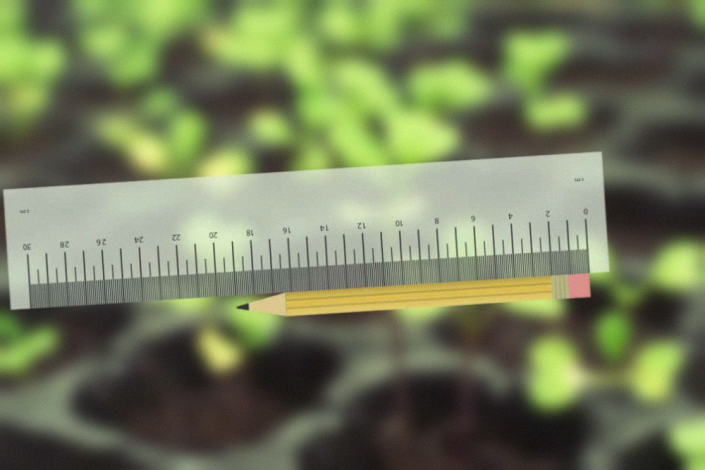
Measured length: 19 cm
